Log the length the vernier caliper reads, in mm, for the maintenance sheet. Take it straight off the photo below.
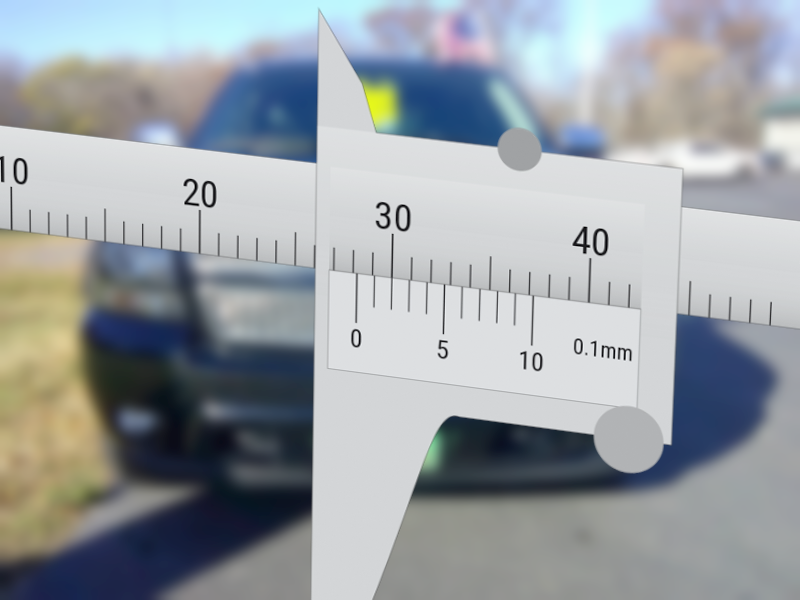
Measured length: 28.2 mm
